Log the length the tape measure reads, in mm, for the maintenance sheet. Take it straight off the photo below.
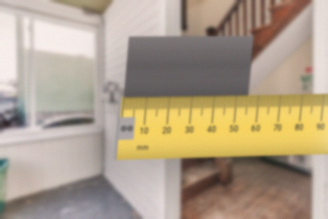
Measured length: 55 mm
